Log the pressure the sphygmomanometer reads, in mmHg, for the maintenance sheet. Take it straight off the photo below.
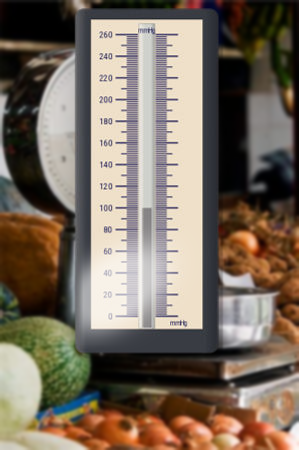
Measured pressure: 100 mmHg
